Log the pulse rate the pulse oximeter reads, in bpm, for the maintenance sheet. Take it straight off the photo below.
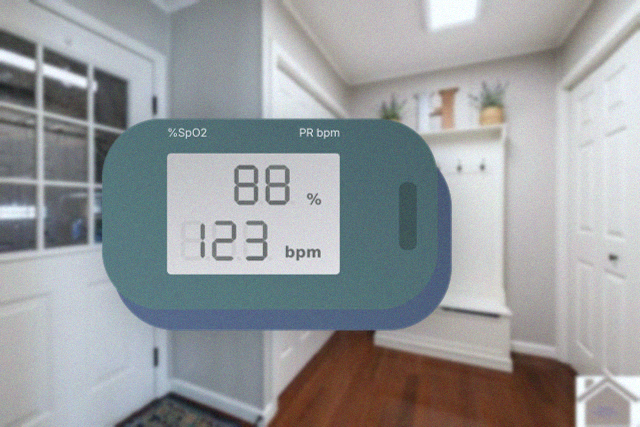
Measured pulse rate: 123 bpm
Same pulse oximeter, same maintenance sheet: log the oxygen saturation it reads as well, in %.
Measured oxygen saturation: 88 %
